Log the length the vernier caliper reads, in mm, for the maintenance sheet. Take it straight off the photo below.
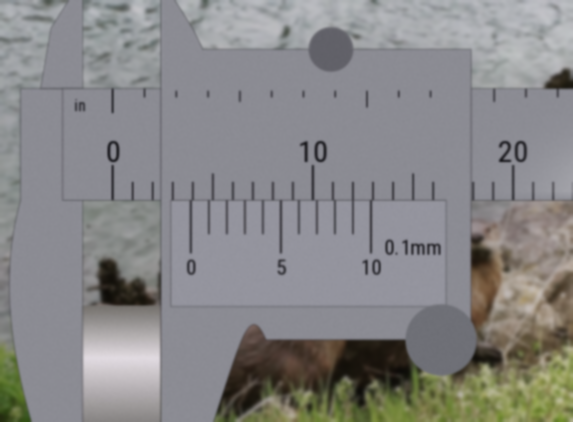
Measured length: 3.9 mm
